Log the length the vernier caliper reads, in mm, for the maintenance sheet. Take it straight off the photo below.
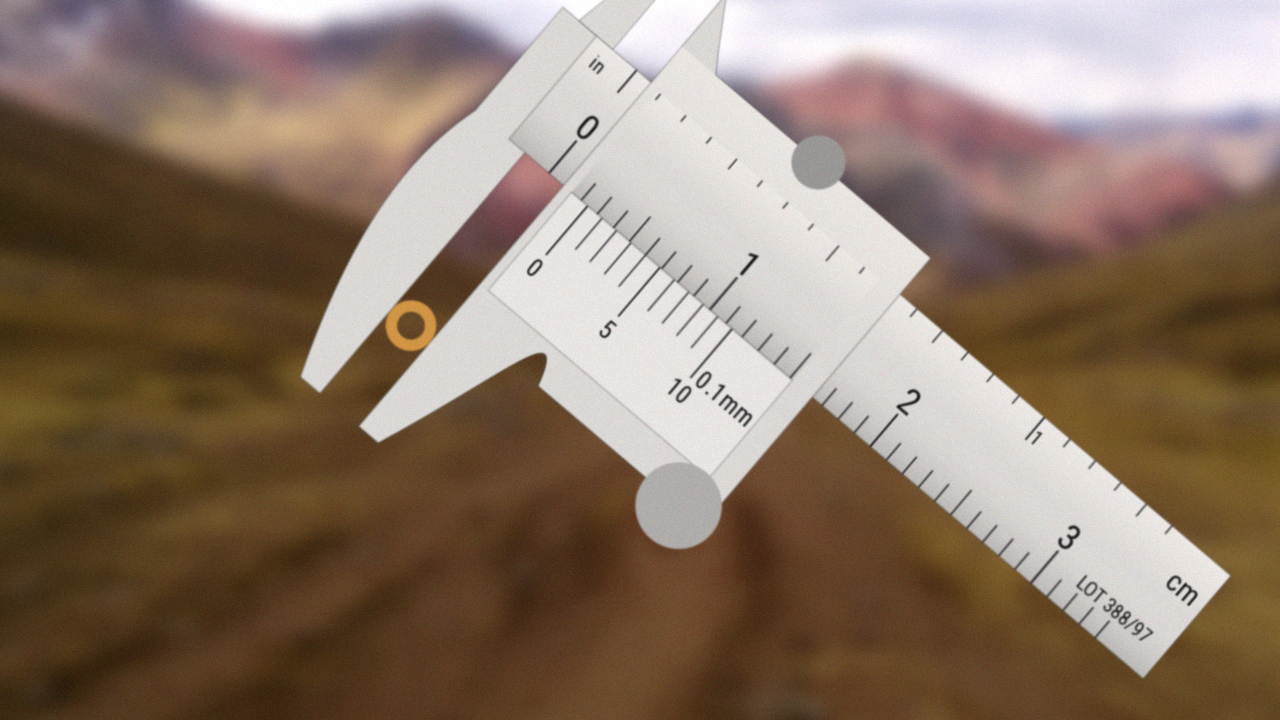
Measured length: 2.4 mm
